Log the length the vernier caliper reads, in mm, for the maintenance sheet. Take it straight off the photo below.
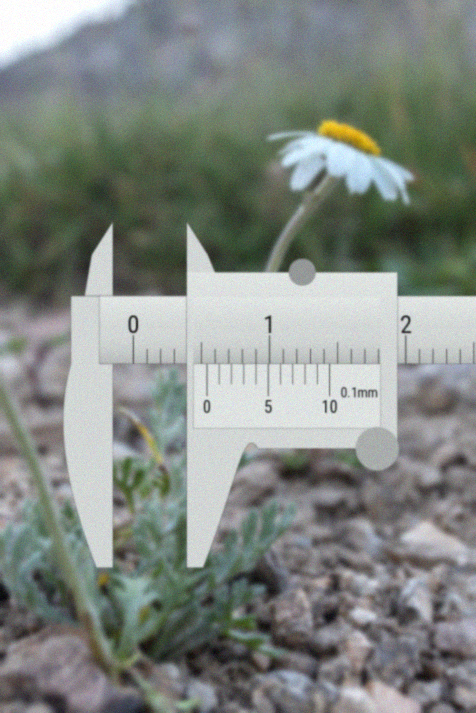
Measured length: 5.4 mm
